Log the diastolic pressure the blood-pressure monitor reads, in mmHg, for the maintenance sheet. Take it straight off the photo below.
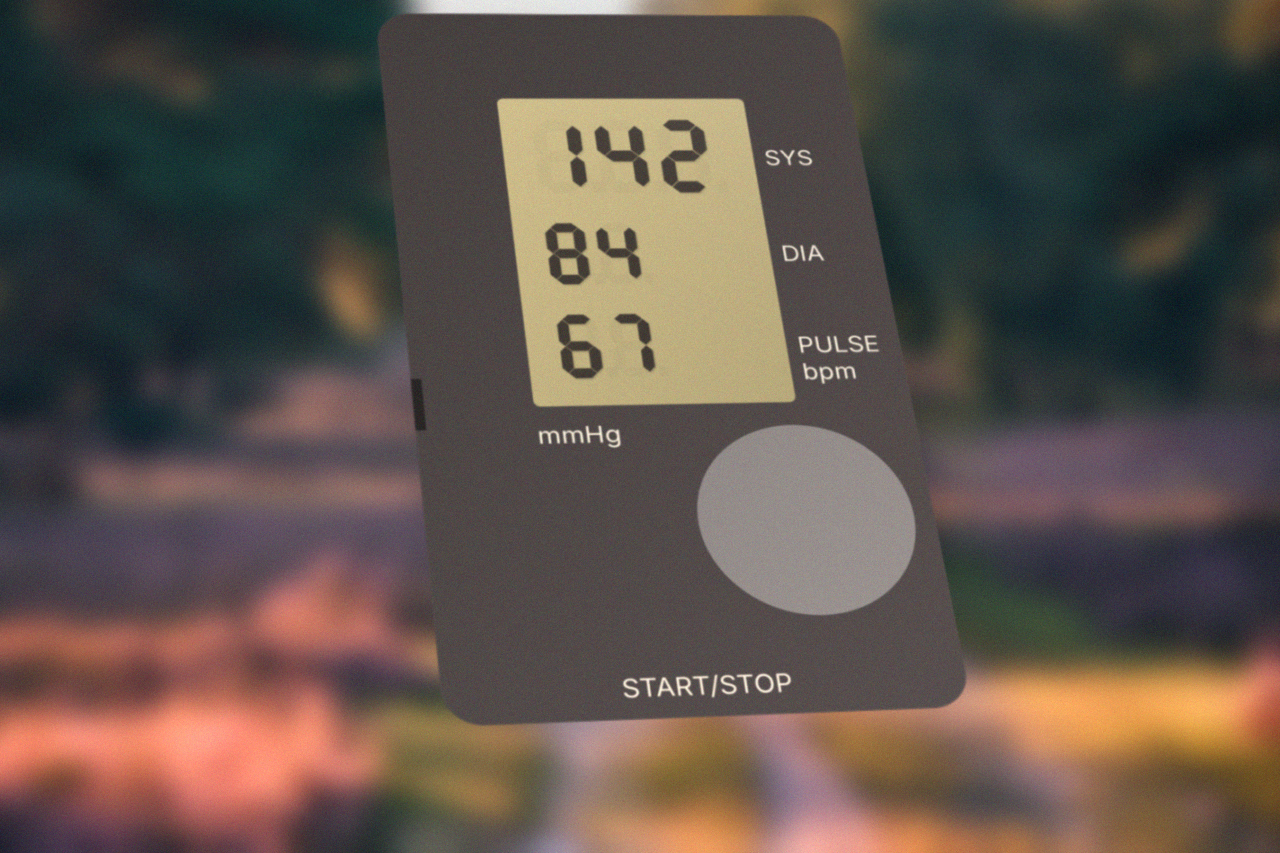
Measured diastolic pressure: 84 mmHg
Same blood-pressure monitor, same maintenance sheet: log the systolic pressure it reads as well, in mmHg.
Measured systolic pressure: 142 mmHg
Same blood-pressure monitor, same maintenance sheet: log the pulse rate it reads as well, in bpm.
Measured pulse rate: 67 bpm
